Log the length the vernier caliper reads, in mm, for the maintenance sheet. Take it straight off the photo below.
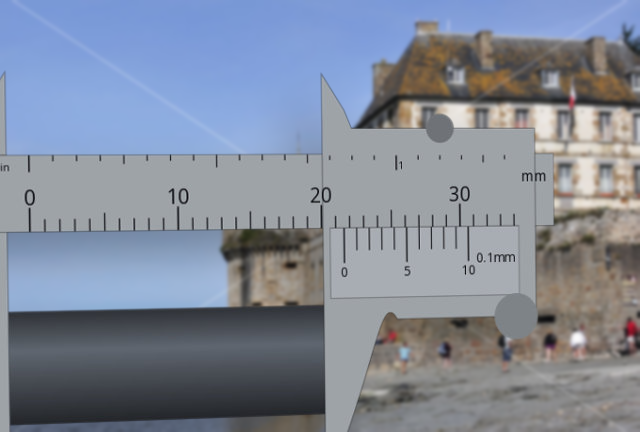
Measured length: 21.6 mm
